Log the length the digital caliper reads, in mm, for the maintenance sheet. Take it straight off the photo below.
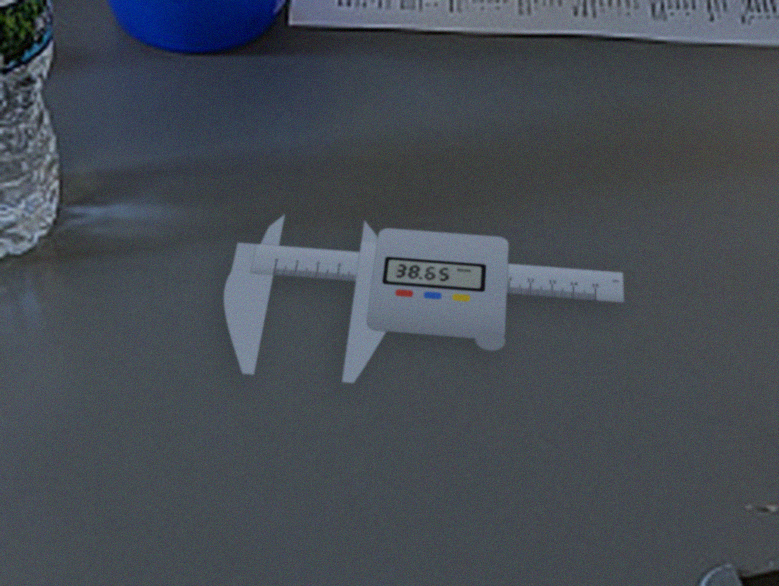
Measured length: 38.65 mm
